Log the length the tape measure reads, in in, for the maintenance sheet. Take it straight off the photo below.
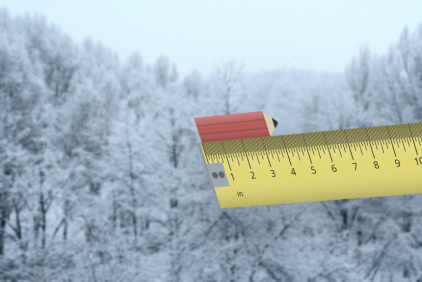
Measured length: 4 in
